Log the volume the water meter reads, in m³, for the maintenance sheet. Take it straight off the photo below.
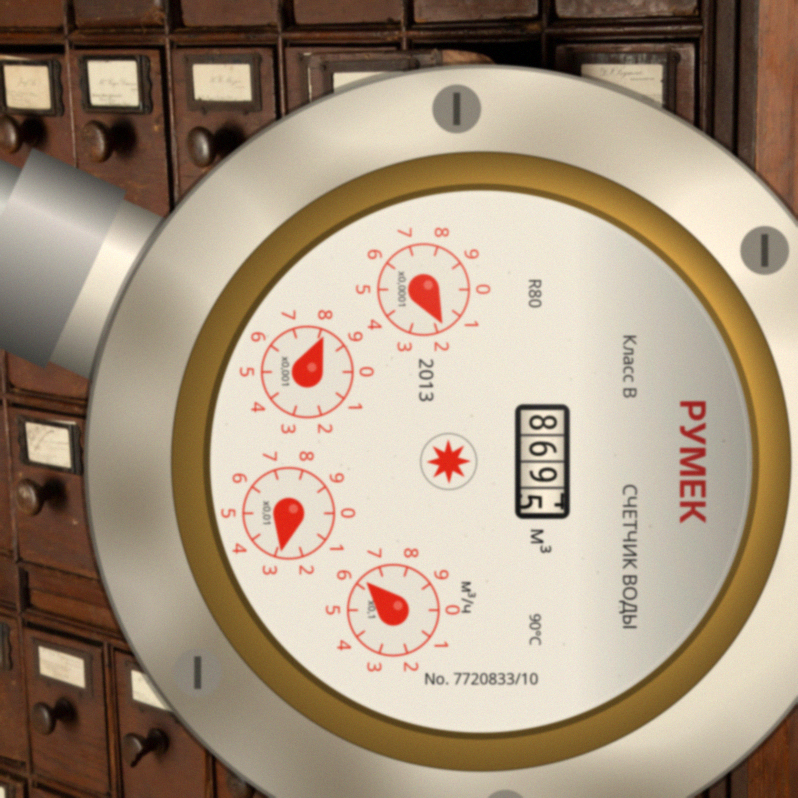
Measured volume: 8694.6281 m³
